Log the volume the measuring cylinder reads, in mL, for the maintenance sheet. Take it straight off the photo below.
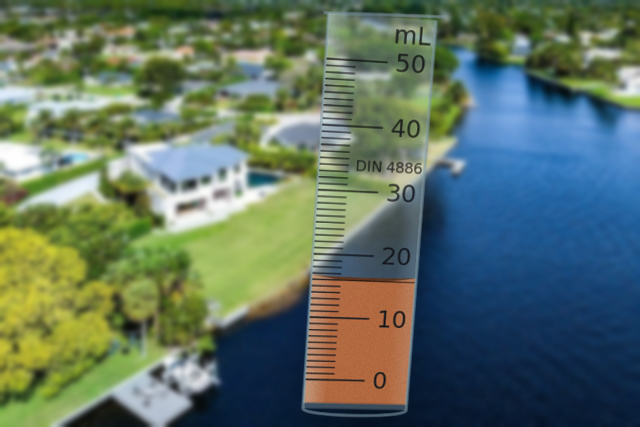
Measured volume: 16 mL
